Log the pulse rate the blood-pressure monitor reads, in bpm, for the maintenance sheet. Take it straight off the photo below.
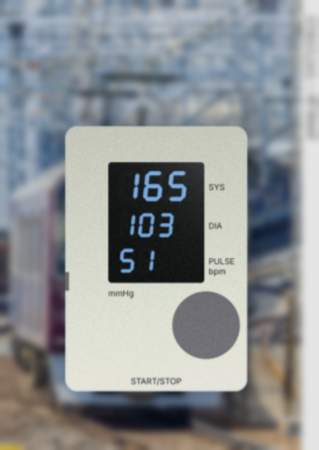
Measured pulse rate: 51 bpm
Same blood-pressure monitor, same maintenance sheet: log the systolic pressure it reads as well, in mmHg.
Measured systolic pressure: 165 mmHg
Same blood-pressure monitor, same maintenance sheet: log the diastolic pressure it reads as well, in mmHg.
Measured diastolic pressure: 103 mmHg
